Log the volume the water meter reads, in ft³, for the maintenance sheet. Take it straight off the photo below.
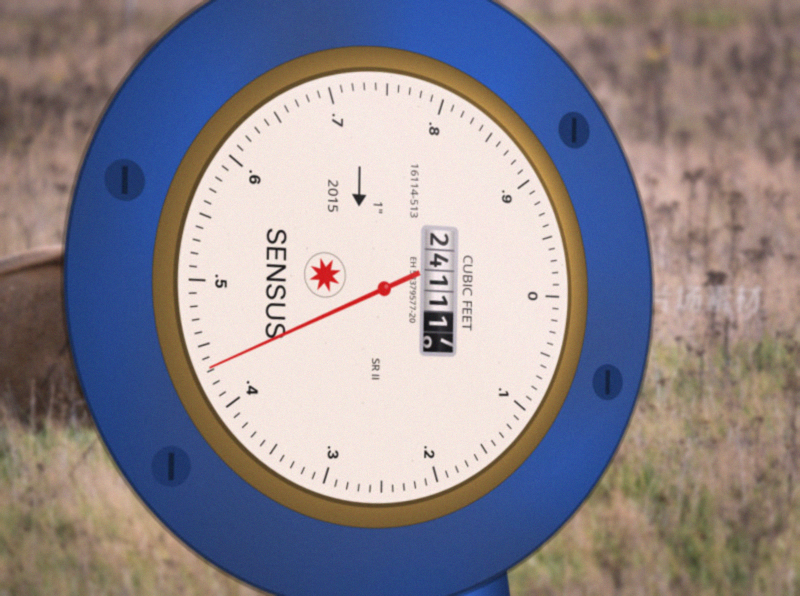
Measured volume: 241117.43 ft³
